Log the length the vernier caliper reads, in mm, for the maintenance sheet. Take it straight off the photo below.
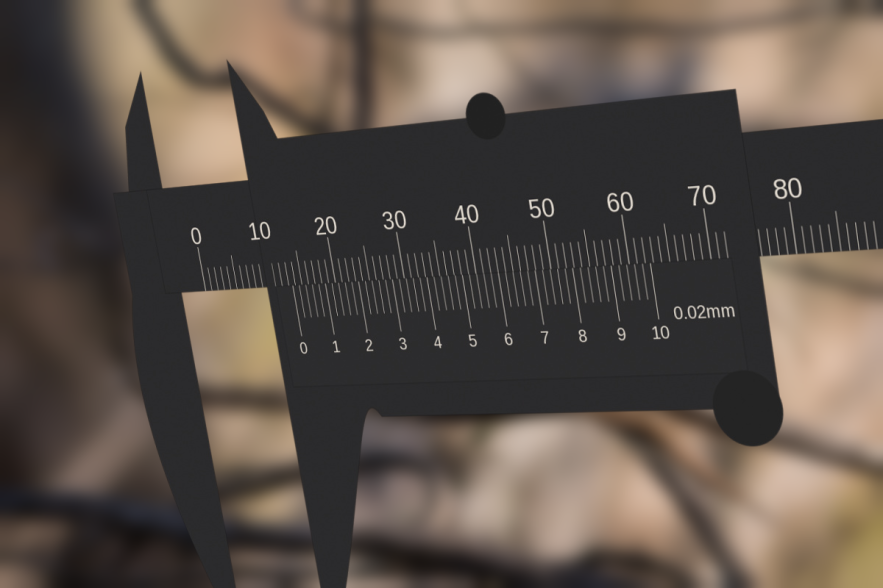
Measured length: 13.6 mm
